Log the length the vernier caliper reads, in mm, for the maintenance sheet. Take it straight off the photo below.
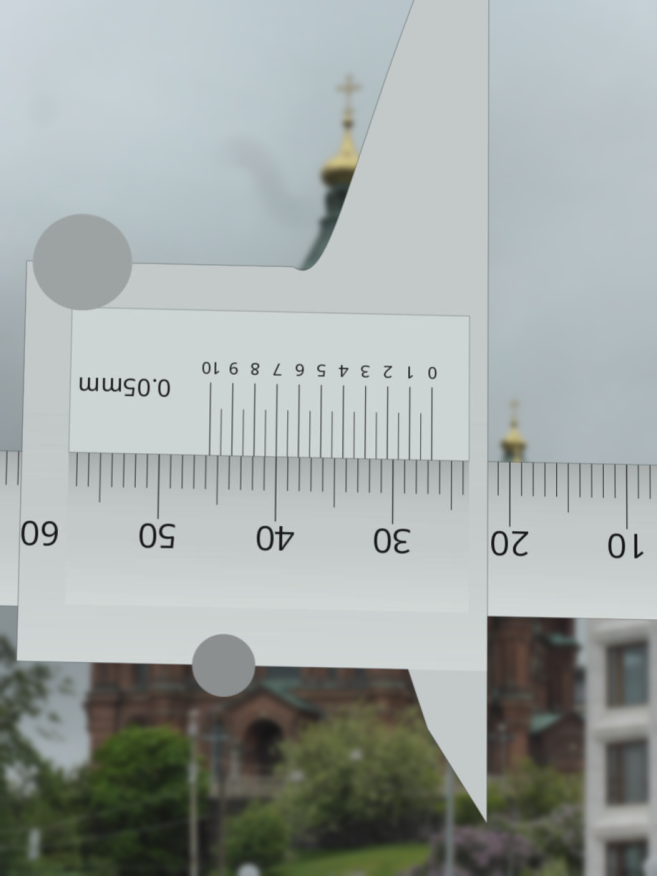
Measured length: 26.7 mm
